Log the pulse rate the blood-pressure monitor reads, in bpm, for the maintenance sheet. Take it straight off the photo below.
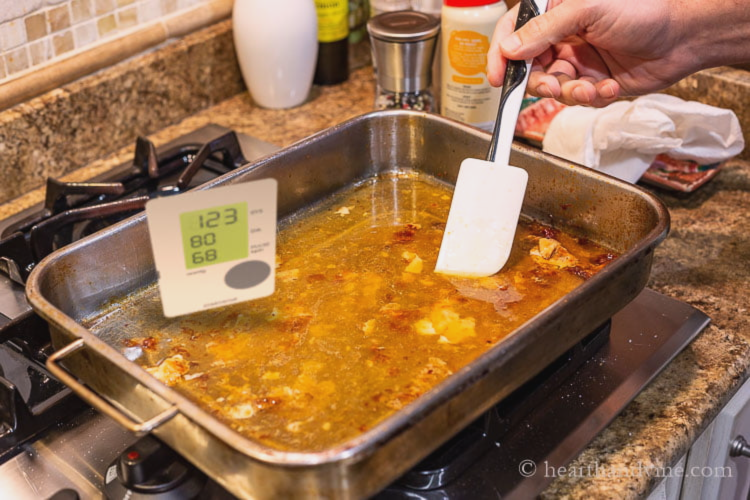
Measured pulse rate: 68 bpm
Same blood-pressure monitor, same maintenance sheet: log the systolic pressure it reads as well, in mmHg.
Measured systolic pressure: 123 mmHg
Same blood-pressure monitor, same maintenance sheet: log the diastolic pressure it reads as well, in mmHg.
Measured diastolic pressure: 80 mmHg
